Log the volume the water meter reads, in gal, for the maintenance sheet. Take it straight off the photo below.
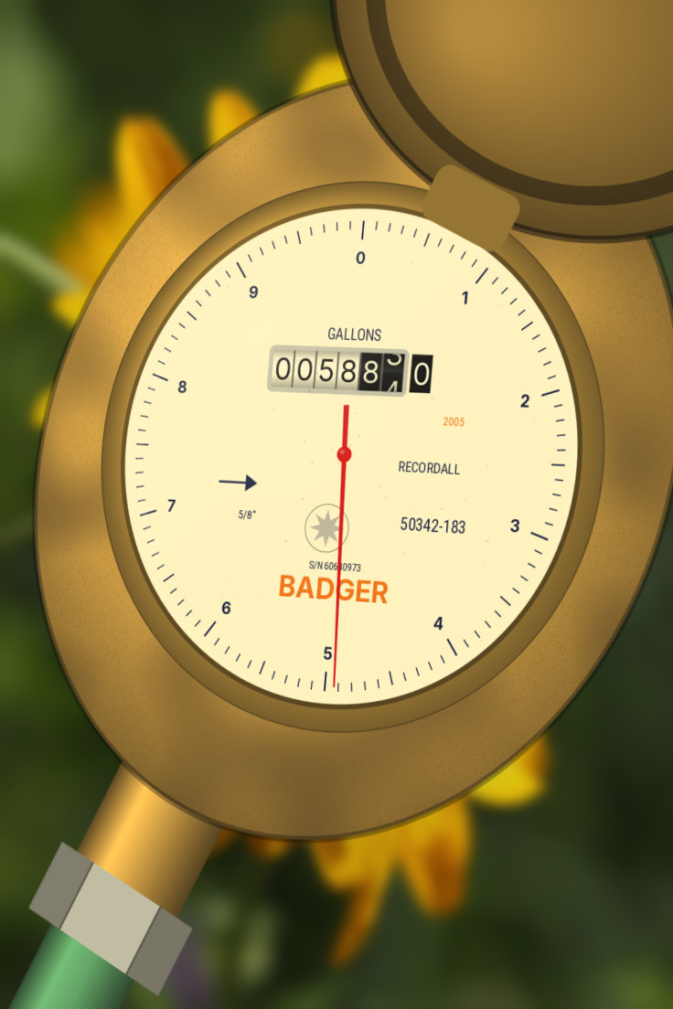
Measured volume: 58834.9 gal
